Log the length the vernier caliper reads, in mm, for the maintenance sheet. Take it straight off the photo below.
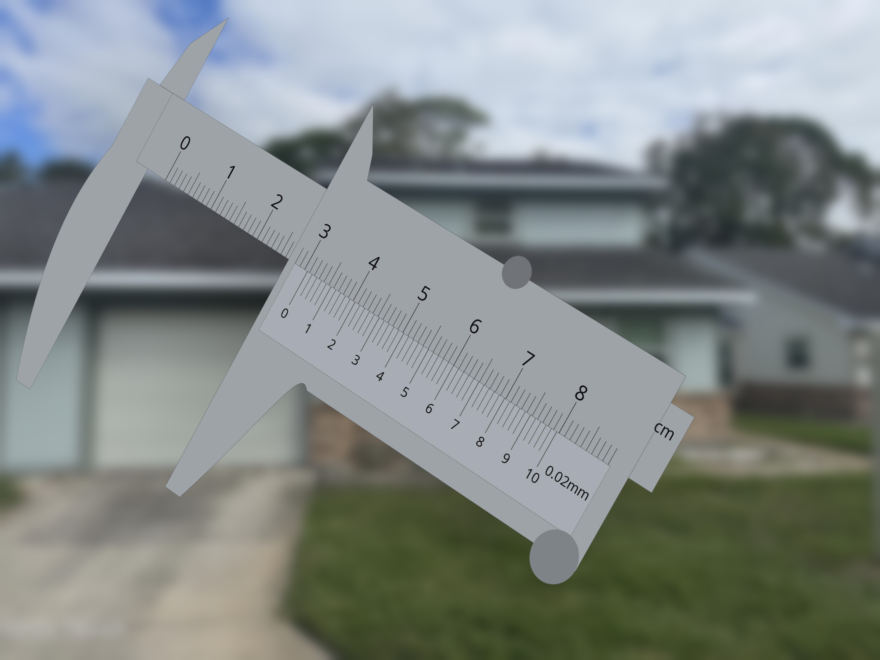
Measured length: 30.6 mm
